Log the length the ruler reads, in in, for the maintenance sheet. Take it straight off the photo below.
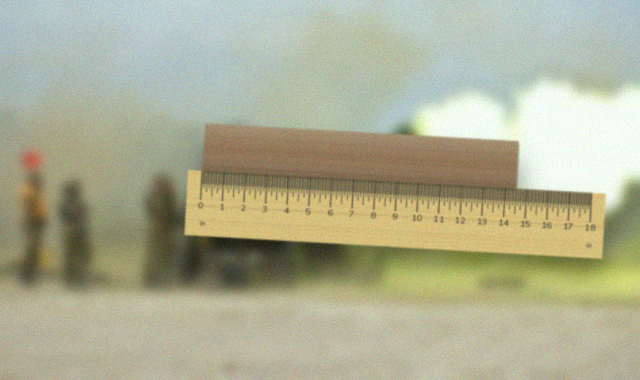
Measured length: 14.5 in
